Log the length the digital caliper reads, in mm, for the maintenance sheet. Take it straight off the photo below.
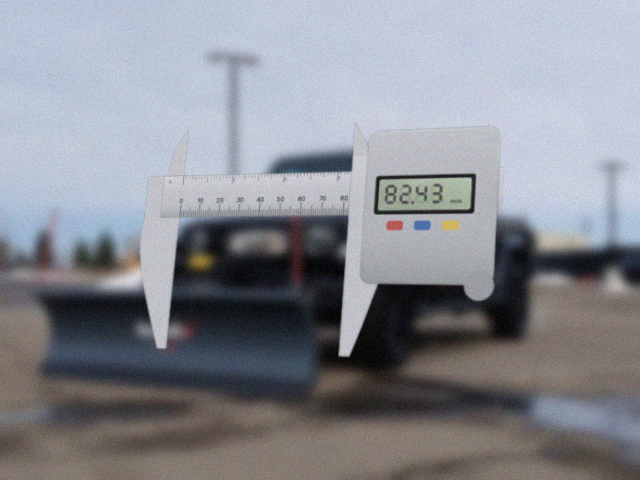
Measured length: 82.43 mm
